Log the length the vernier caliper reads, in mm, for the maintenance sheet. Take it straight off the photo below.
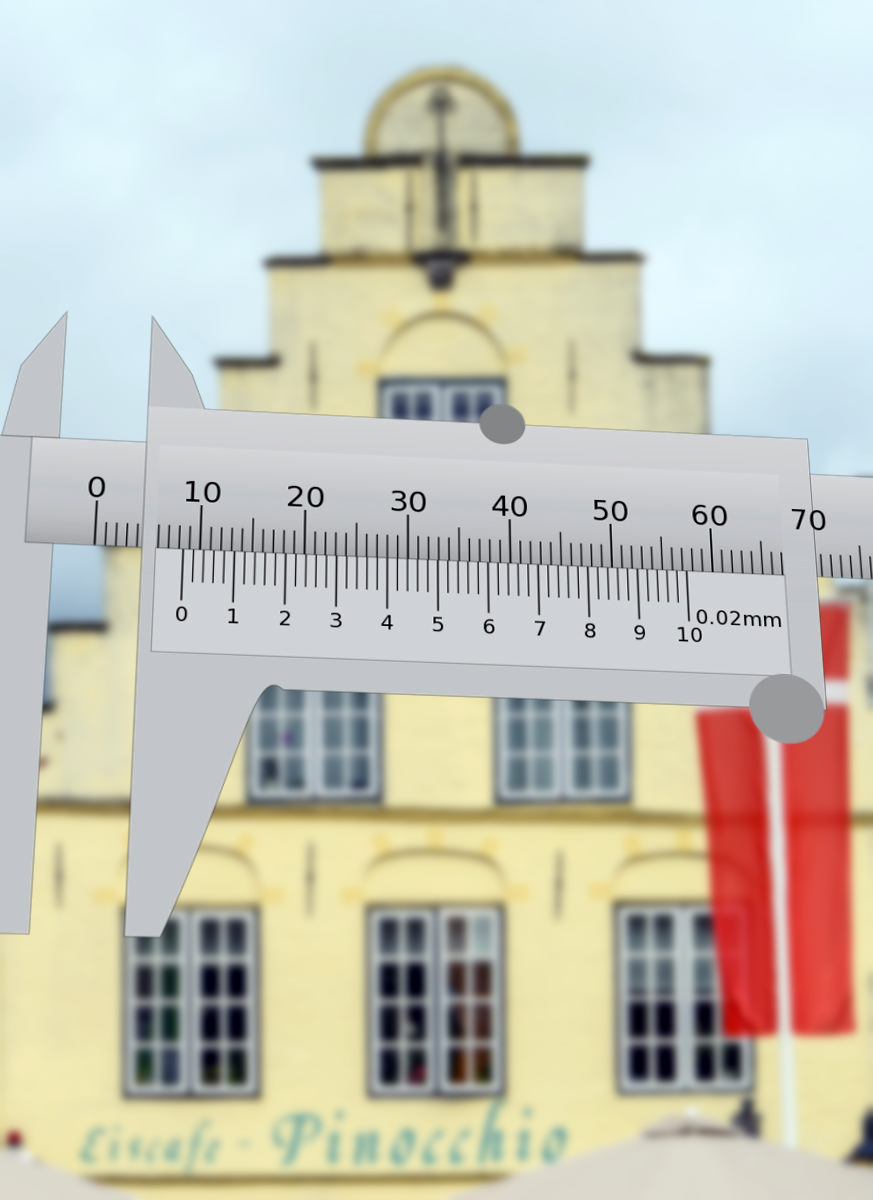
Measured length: 8.4 mm
